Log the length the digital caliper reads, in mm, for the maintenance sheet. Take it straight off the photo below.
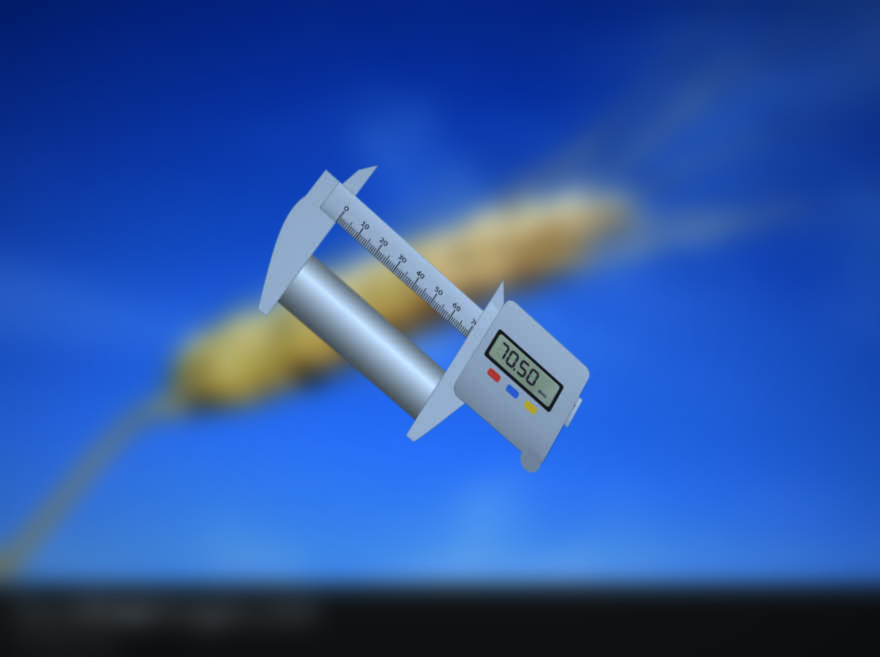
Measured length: 70.50 mm
